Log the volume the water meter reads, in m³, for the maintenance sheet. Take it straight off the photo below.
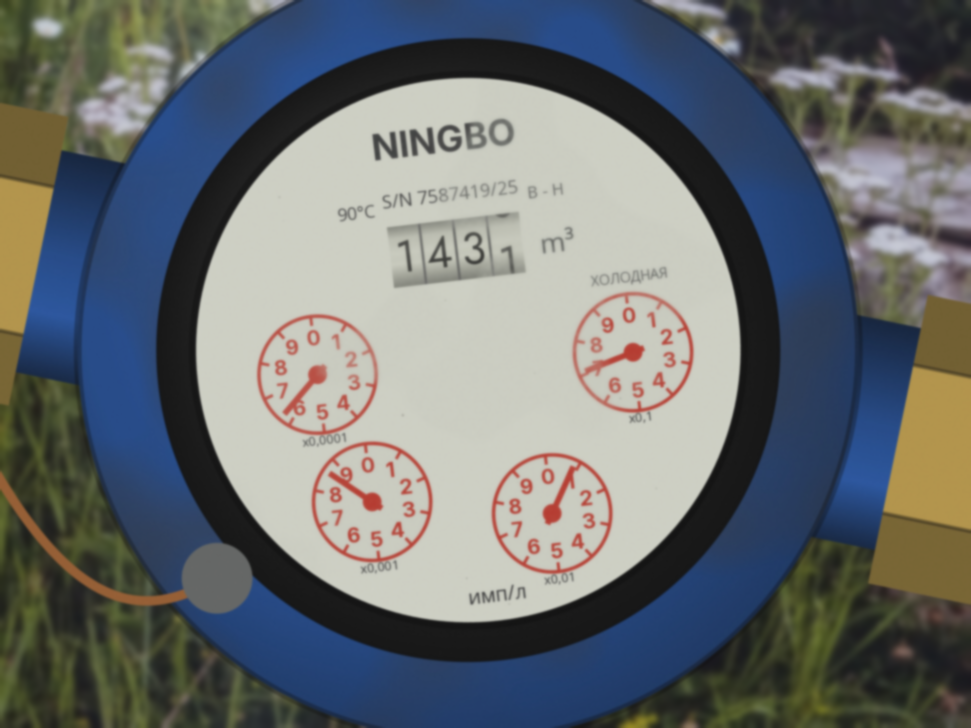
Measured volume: 1430.7086 m³
